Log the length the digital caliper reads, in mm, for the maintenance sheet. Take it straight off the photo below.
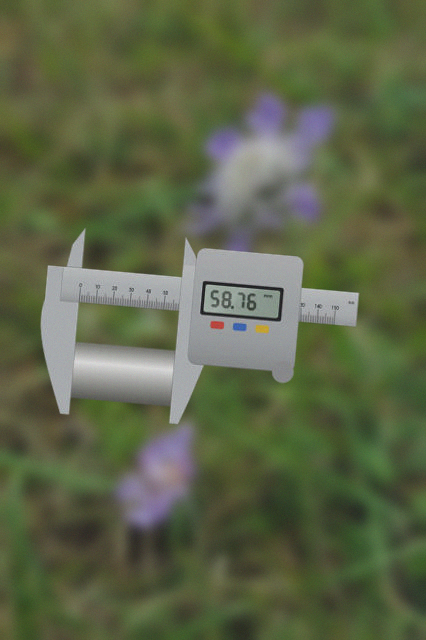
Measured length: 58.76 mm
